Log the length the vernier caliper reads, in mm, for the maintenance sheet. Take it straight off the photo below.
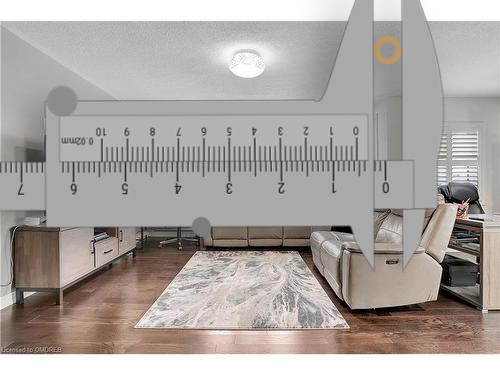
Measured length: 5.5 mm
